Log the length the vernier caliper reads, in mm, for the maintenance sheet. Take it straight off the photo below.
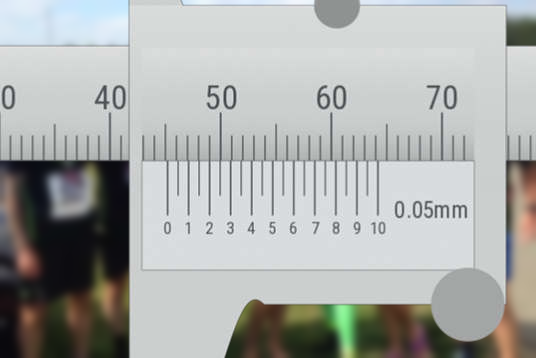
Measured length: 45.2 mm
